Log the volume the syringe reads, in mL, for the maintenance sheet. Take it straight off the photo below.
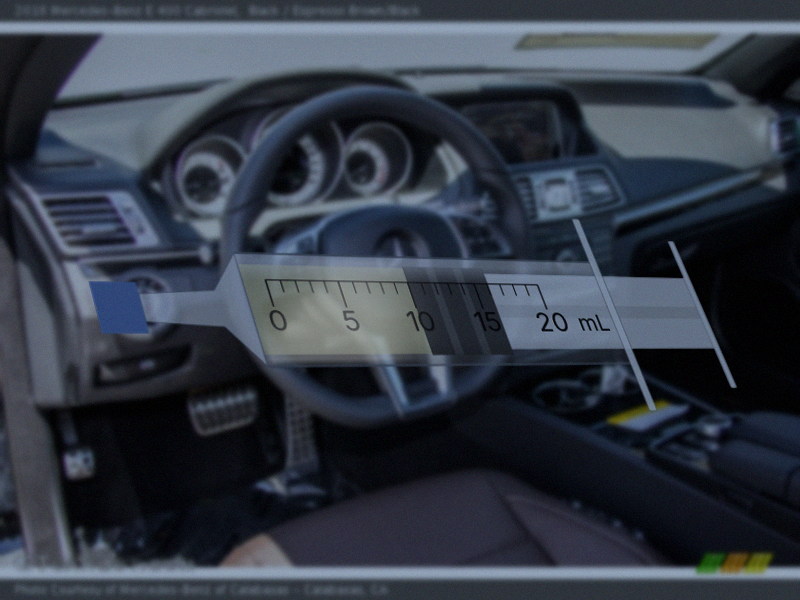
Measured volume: 10 mL
